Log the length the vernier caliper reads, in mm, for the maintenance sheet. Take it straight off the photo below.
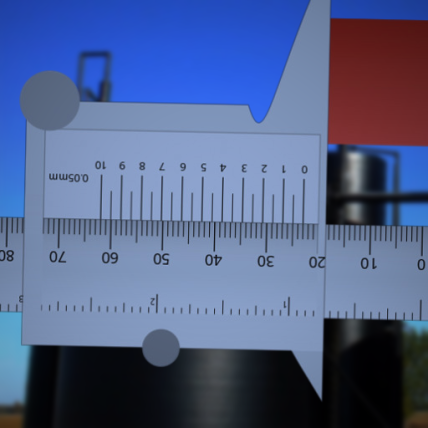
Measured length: 23.0 mm
